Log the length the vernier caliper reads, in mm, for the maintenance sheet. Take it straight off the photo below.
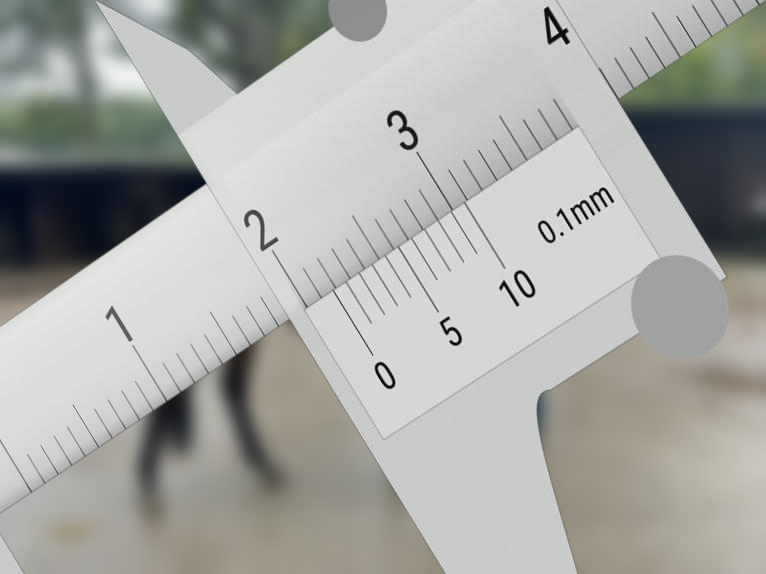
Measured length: 21.8 mm
